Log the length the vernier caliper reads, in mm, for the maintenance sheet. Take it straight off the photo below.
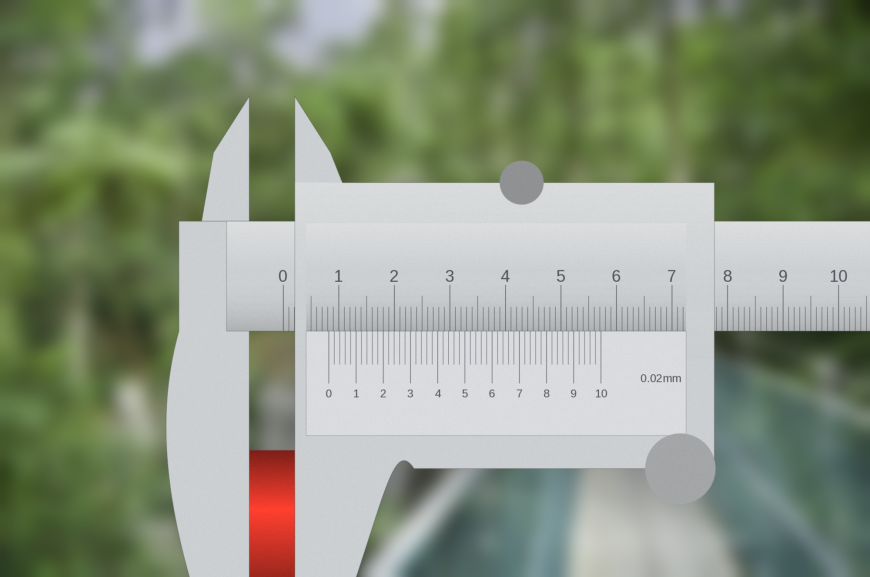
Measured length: 8.2 mm
